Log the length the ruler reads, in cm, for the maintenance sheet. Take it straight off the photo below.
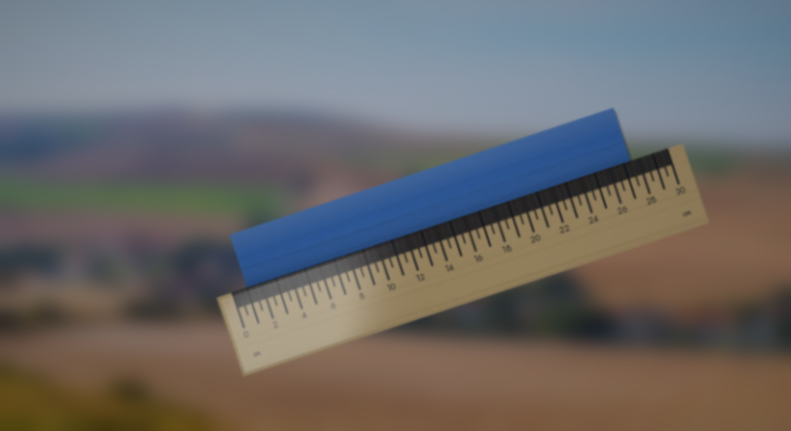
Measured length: 26.5 cm
